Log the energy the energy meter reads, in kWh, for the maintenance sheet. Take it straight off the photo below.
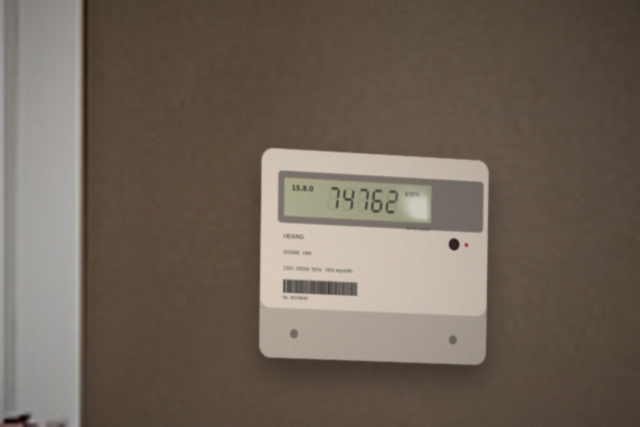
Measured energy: 74762 kWh
